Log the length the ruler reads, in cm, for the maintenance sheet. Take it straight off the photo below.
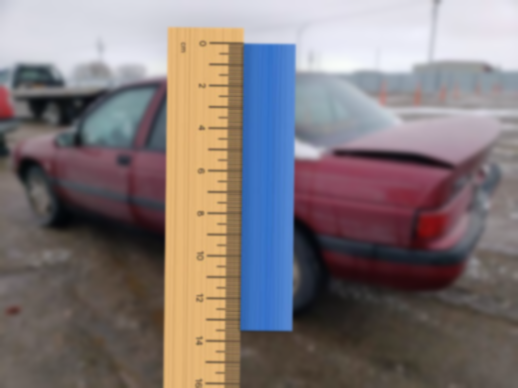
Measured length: 13.5 cm
